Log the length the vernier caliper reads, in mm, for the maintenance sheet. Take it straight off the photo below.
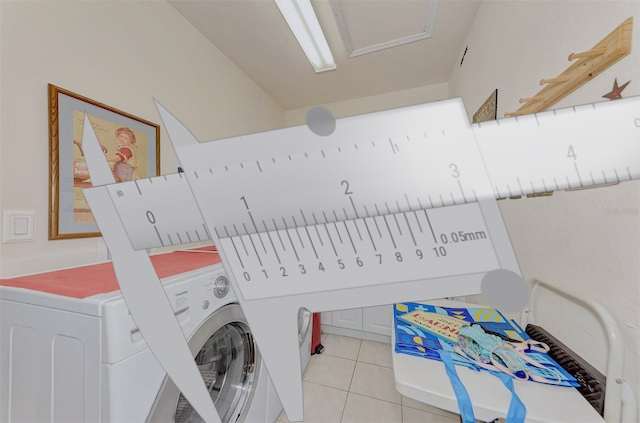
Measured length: 7.2 mm
